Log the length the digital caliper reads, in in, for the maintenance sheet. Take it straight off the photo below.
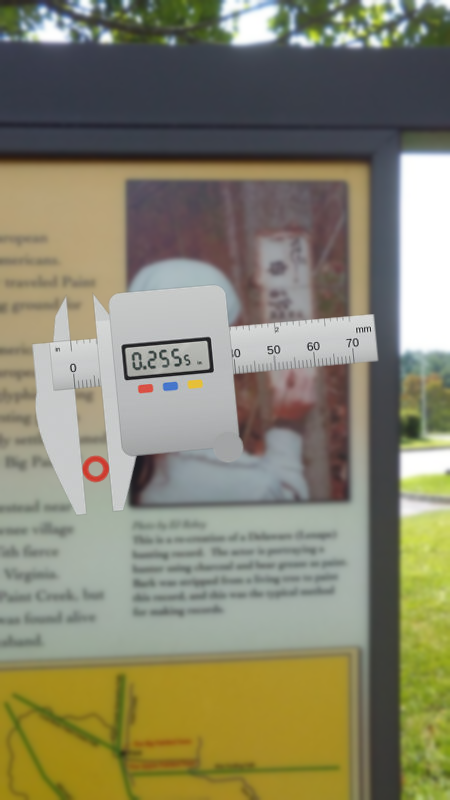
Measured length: 0.2555 in
